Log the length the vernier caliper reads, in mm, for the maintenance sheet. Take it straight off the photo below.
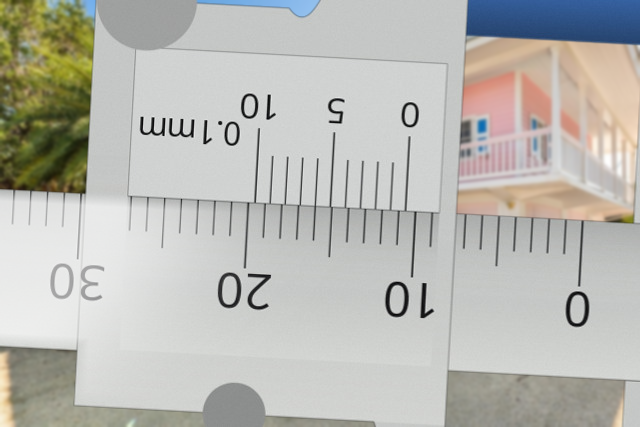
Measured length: 10.6 mm
